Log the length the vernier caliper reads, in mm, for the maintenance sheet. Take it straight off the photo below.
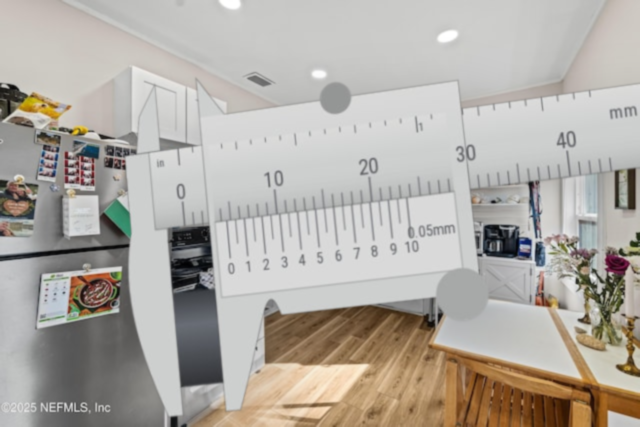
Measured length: 4.6 mm
